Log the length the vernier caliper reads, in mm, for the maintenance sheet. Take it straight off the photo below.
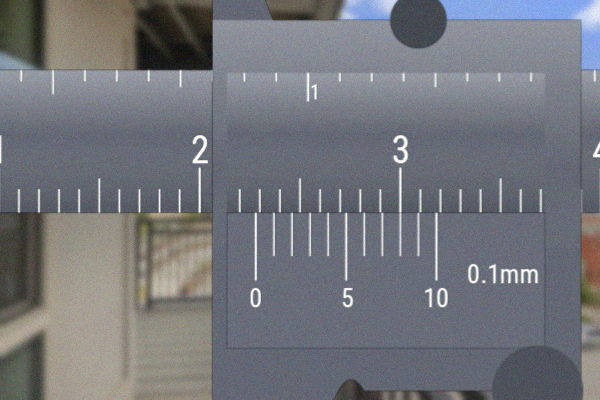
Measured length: 22.8 mm
